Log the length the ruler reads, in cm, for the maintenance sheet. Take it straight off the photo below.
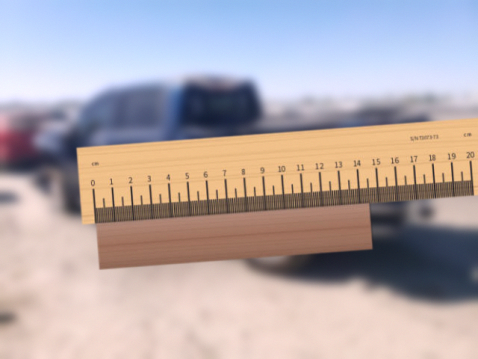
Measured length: 14.5 cm
